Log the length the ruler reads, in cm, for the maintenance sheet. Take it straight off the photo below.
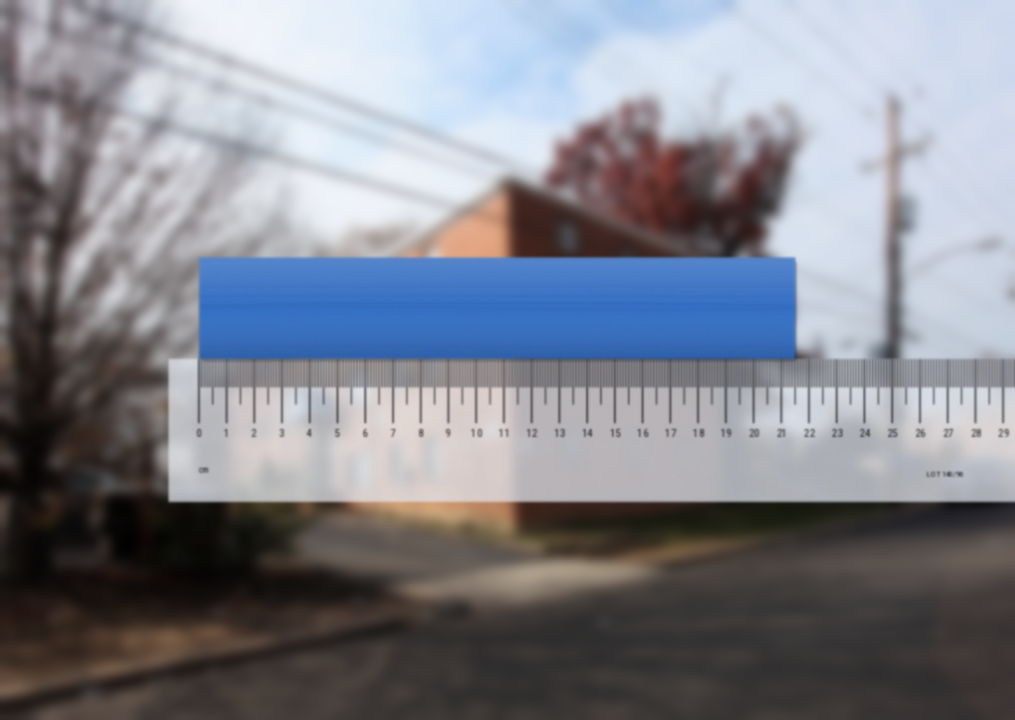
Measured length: 21.5 cm
